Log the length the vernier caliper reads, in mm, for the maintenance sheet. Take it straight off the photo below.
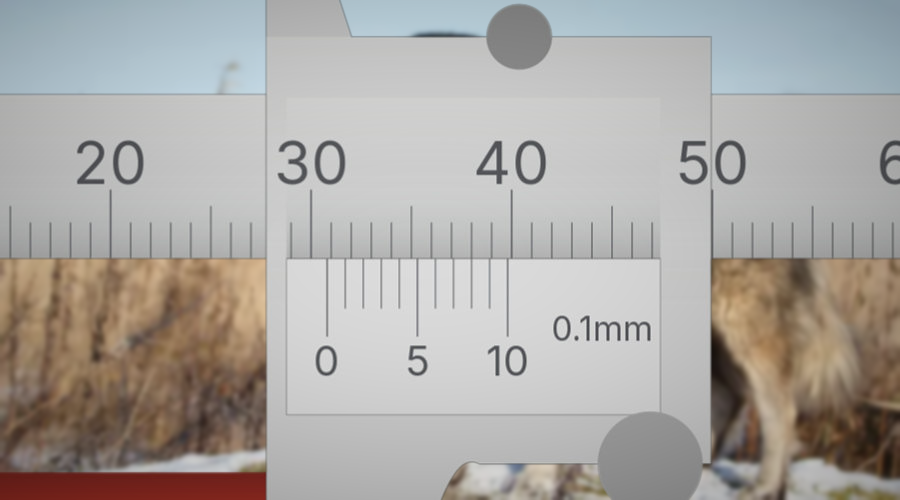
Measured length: 30.8 mm
